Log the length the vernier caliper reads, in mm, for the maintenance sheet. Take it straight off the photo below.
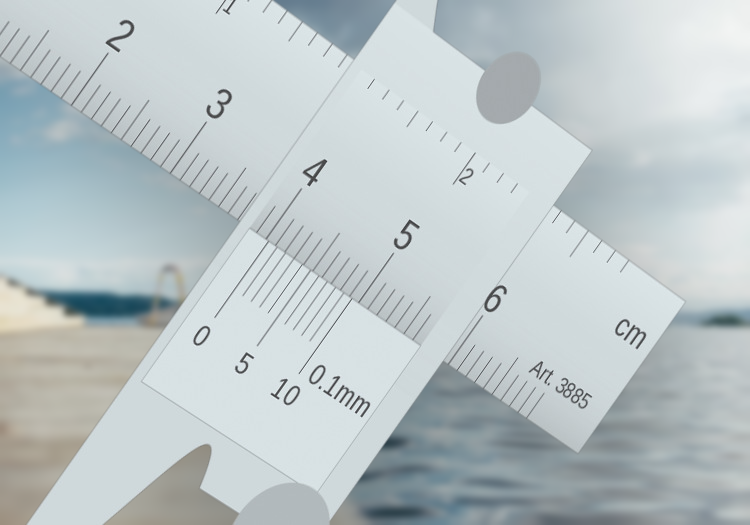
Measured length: 40.3 mm
